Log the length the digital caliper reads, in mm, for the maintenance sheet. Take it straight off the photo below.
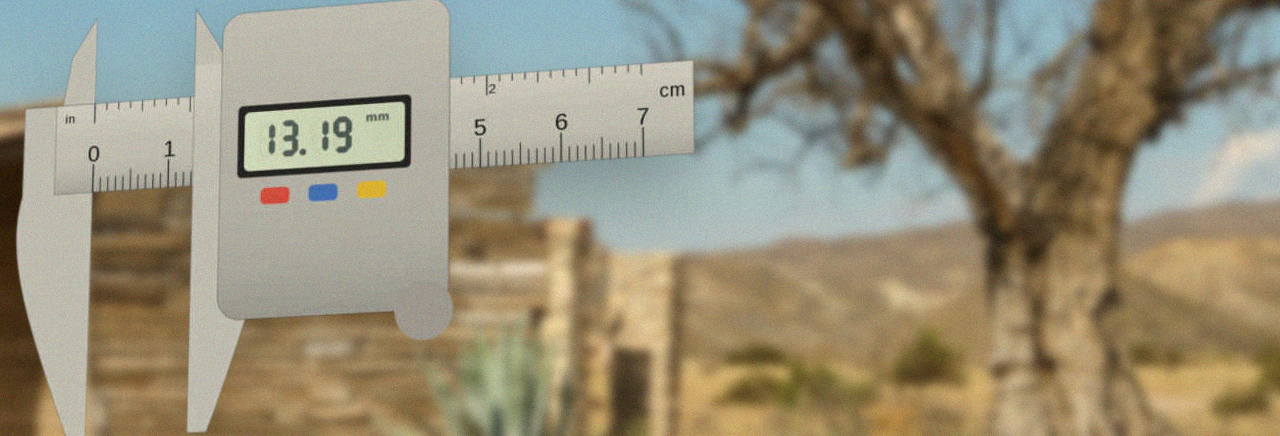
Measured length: 13.19 mm
